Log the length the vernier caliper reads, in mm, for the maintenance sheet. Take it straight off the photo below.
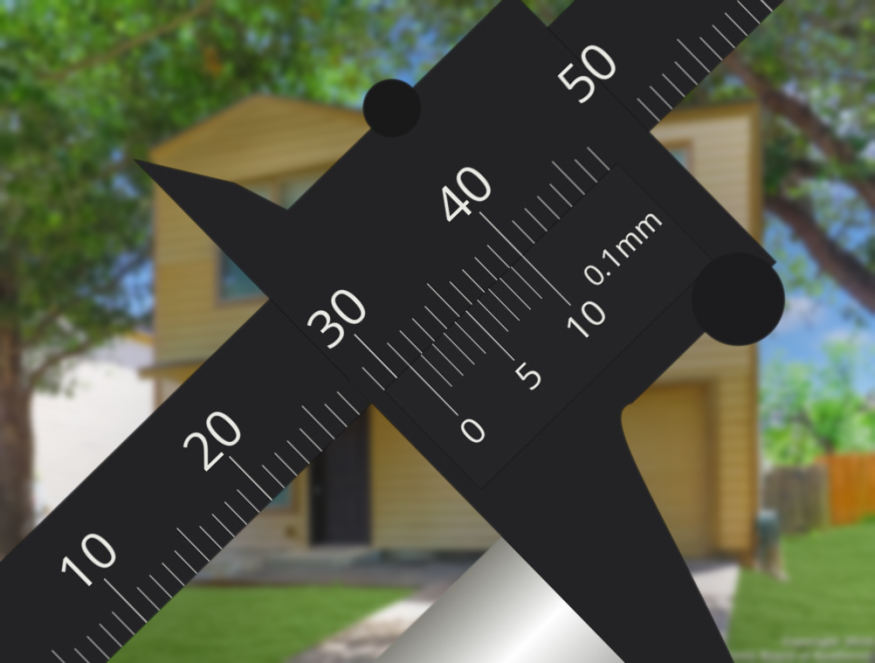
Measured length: 31.0 mm
